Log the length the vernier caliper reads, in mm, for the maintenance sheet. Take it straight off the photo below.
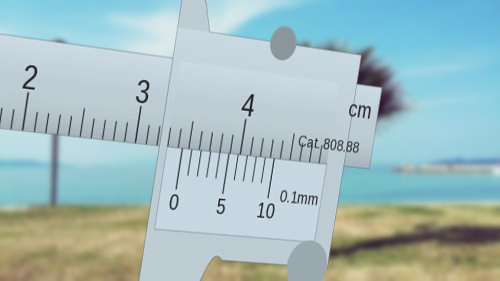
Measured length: 34.4 mm
